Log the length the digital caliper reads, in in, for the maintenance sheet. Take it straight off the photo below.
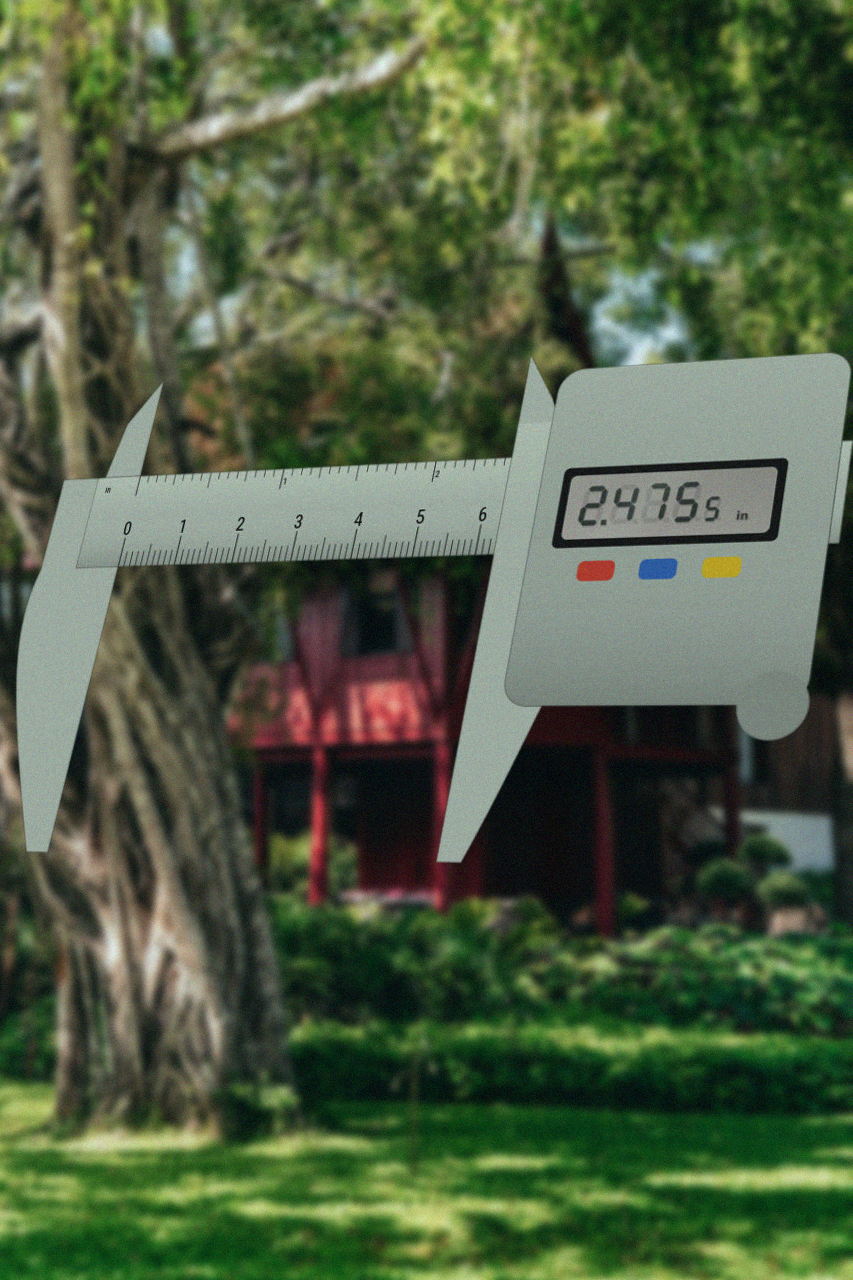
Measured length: 2.4755 in
